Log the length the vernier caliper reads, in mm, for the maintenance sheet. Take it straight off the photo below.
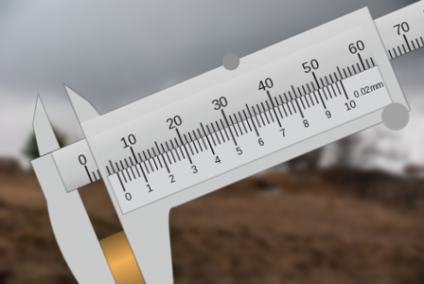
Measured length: 5.5 mm
